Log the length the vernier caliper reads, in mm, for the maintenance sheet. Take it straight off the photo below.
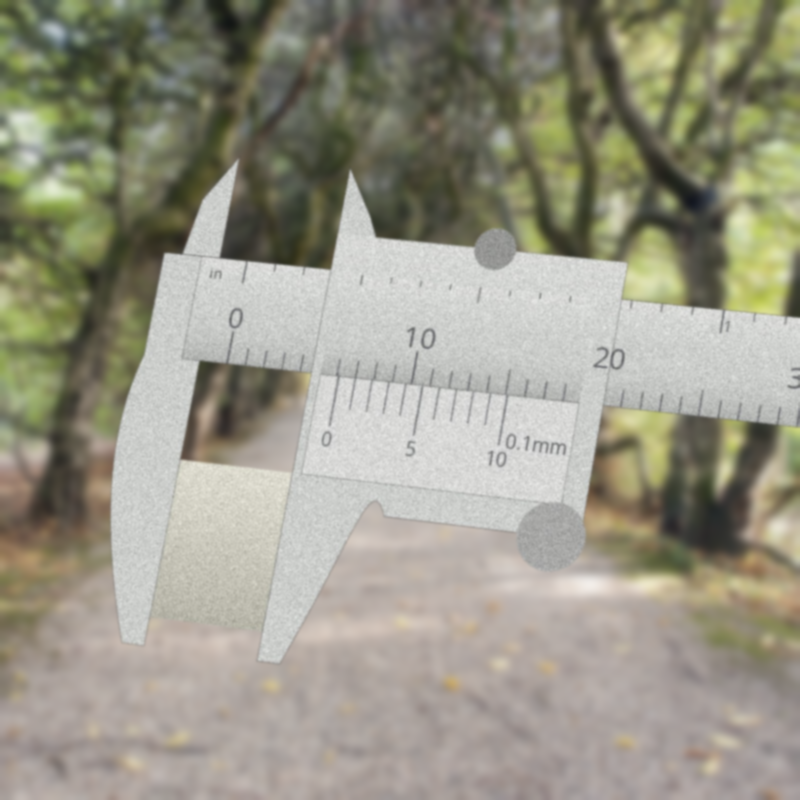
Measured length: 6.1 mm
